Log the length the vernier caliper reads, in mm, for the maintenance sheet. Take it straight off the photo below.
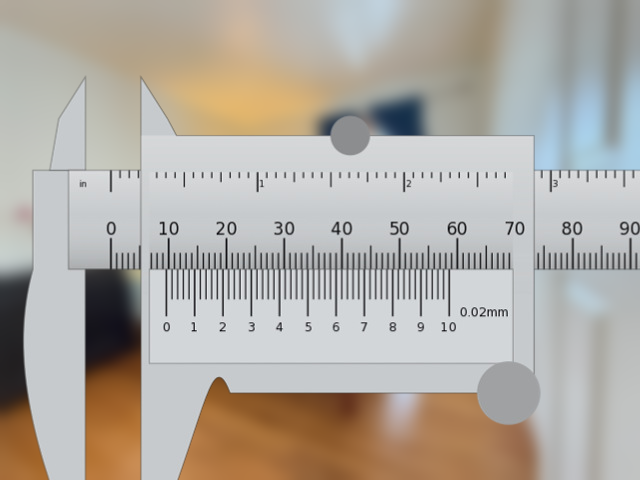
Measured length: 9.6 mm
